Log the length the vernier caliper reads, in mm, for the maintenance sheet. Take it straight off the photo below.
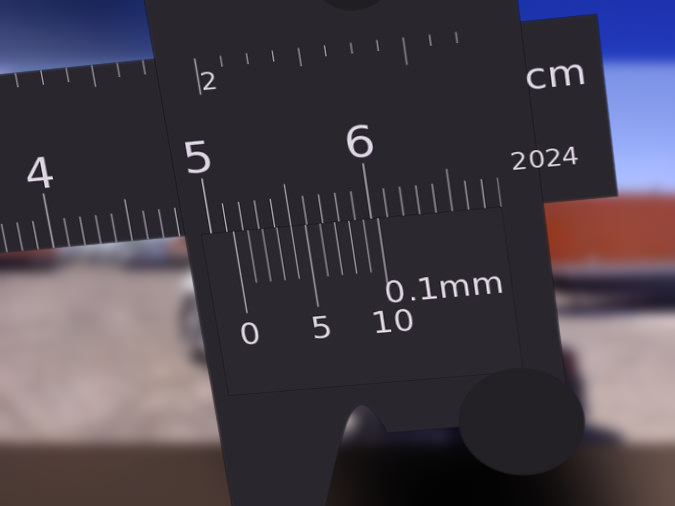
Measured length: 51.4 mm
